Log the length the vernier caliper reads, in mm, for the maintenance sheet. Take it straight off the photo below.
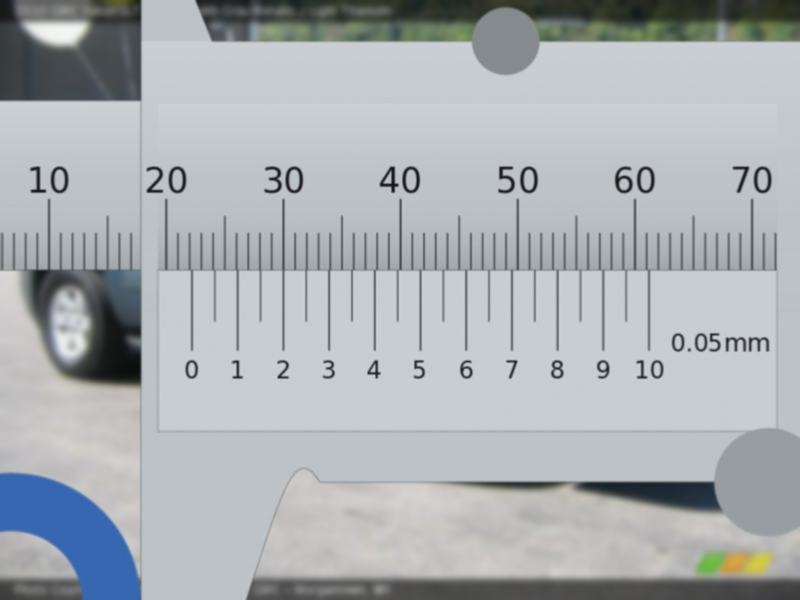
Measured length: 22.2 mm
